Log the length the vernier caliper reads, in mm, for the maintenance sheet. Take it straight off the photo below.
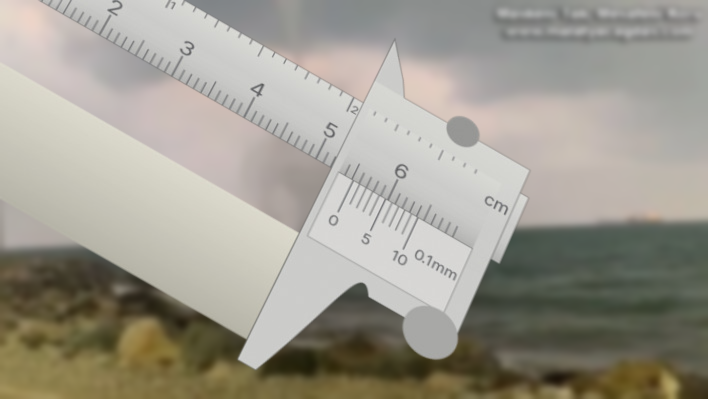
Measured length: 55.2 mm
